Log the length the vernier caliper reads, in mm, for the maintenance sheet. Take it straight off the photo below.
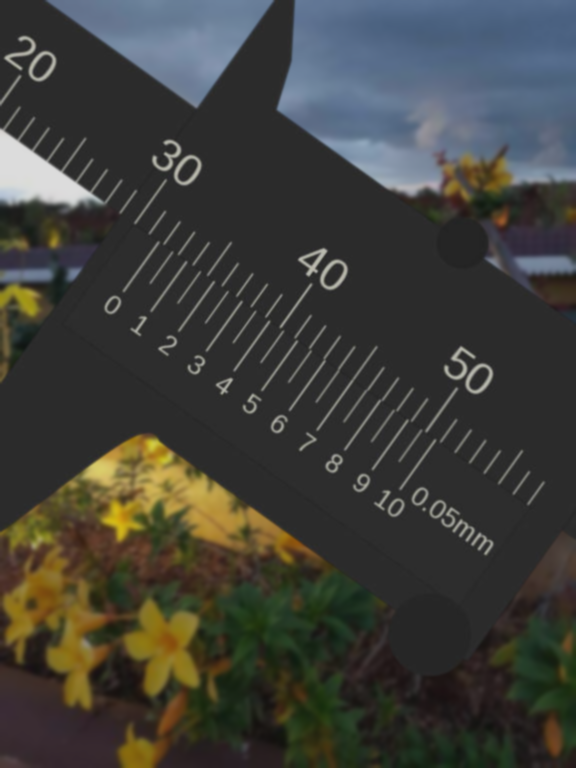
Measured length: 31.7 mm
